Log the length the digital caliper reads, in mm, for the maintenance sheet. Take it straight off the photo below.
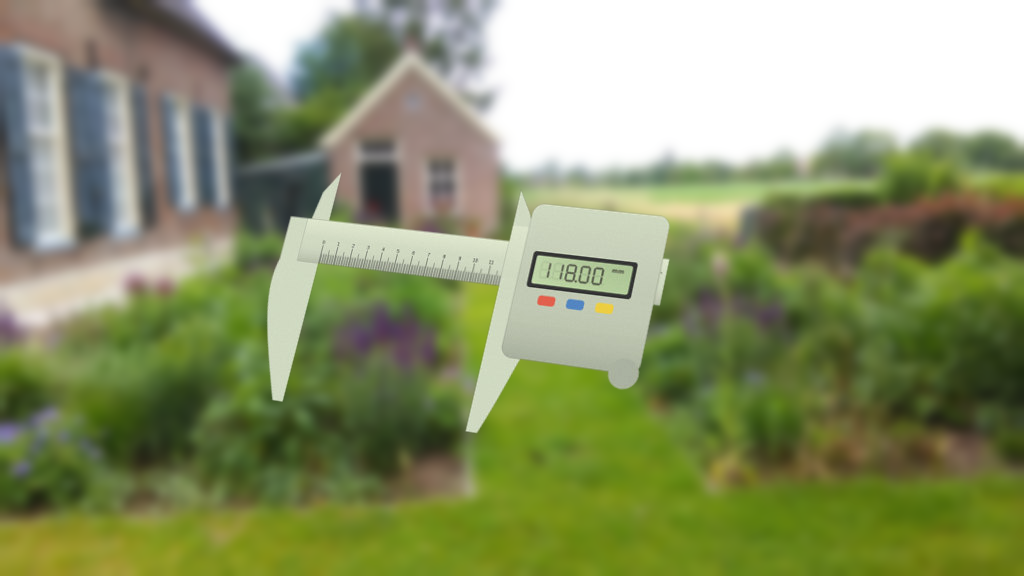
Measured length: 118.00 mm
